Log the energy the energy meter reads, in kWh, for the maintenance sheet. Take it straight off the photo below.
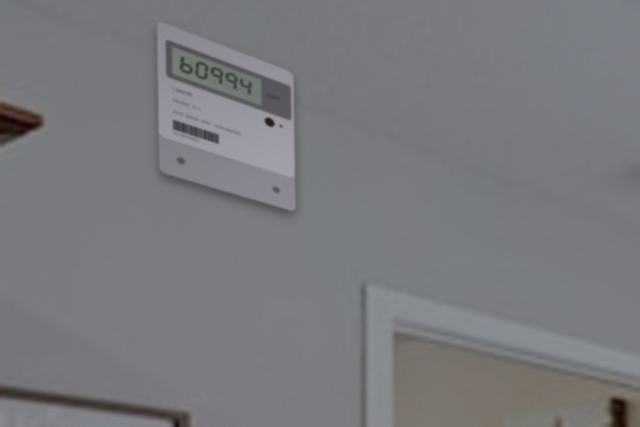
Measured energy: 60994 kWh
